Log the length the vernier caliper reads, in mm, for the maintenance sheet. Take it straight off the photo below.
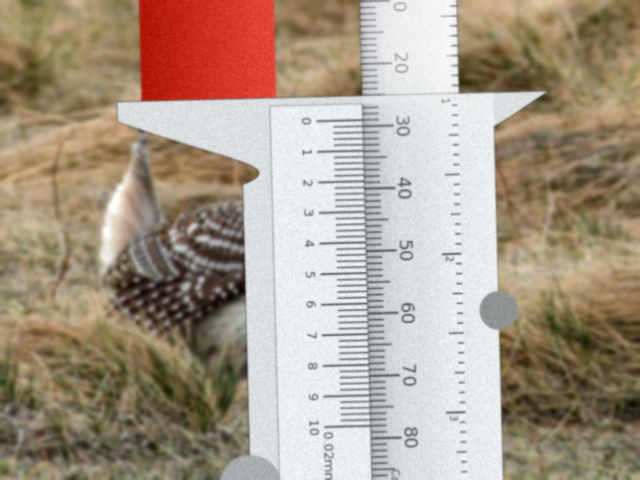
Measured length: 29.0 mm
